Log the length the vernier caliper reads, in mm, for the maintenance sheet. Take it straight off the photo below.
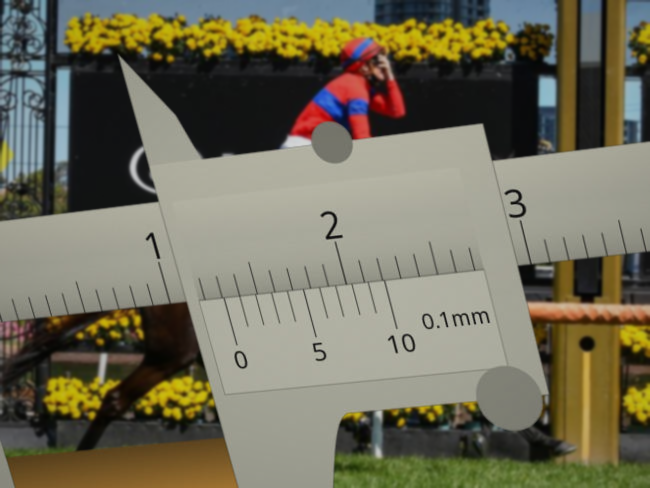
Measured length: 13.1 mm
